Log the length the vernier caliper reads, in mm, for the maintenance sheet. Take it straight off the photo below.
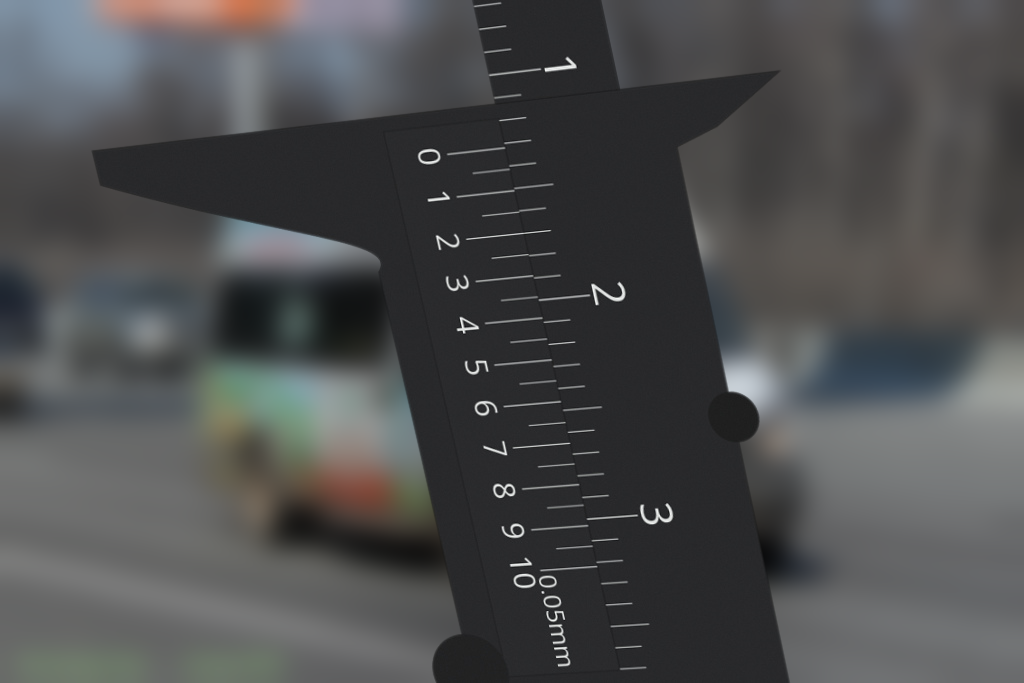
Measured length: 13.2 mm
